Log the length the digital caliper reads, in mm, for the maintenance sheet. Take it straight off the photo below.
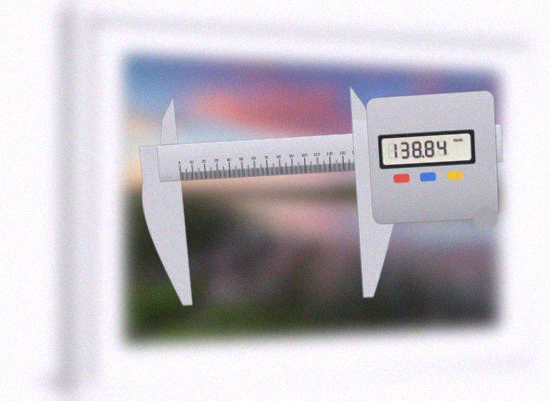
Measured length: 138.84 mm
